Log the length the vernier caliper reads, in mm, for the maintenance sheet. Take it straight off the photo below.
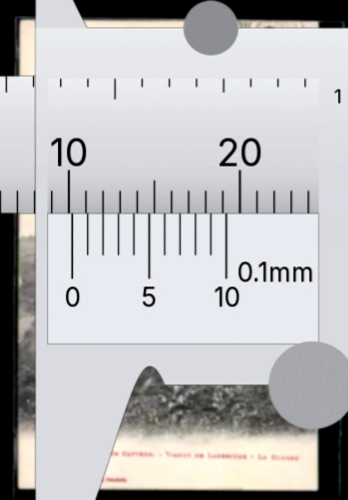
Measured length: 10.2 mm
